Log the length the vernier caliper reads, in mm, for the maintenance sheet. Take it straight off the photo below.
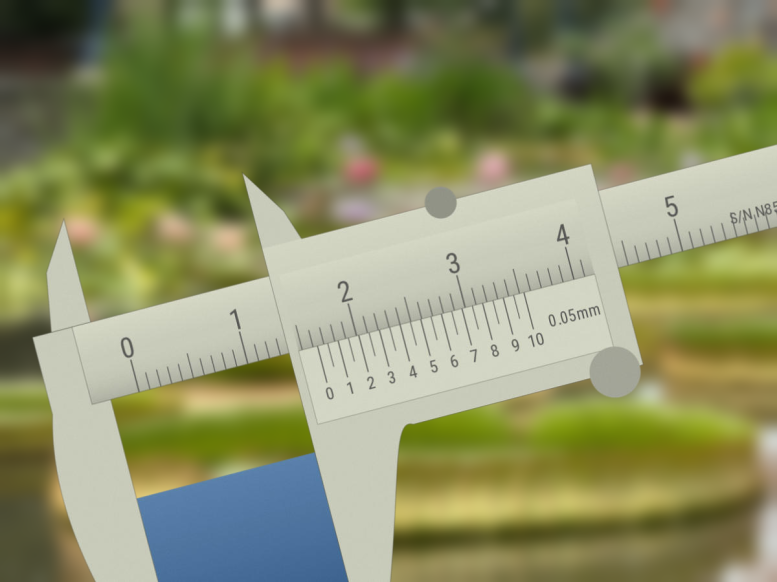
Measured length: 16.4 mm
